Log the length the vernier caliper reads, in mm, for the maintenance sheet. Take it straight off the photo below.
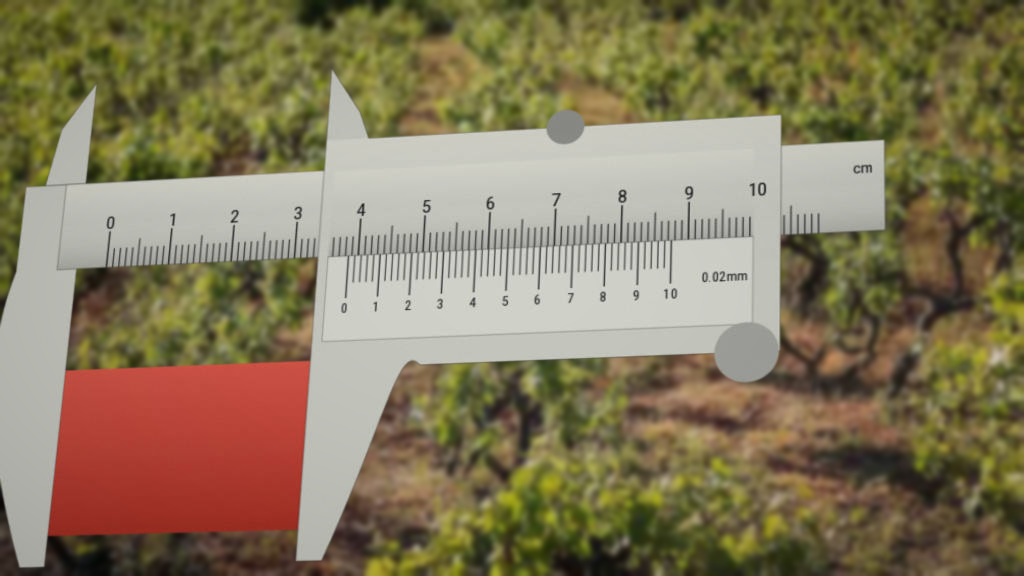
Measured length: 38.5 mm
